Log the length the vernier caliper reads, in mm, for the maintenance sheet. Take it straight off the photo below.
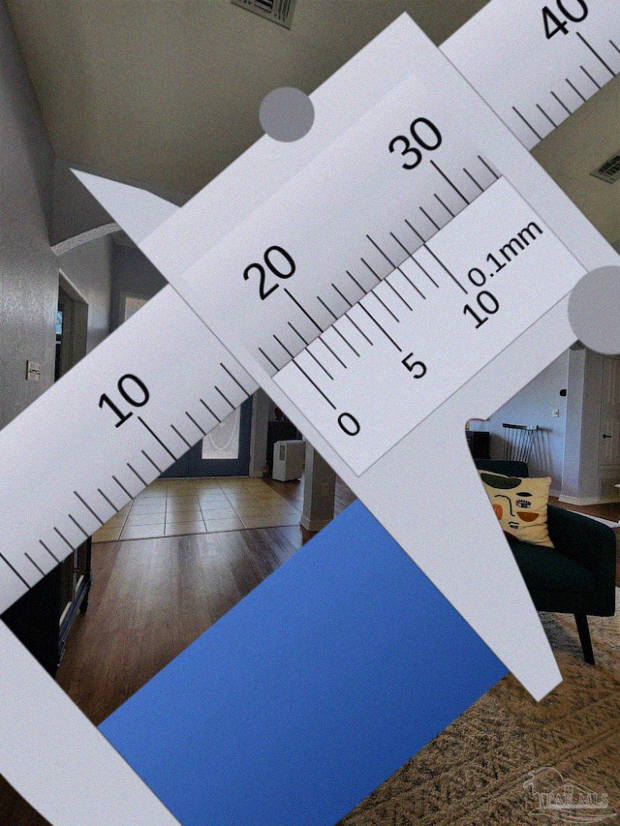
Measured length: 17.9 mm
